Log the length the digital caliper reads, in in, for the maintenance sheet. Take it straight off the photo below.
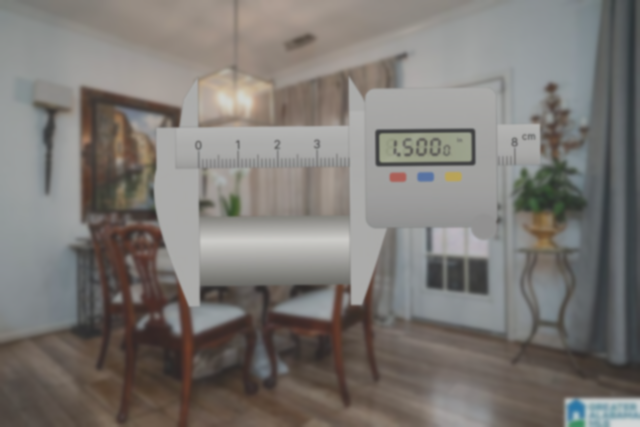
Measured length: 1.5000 in
